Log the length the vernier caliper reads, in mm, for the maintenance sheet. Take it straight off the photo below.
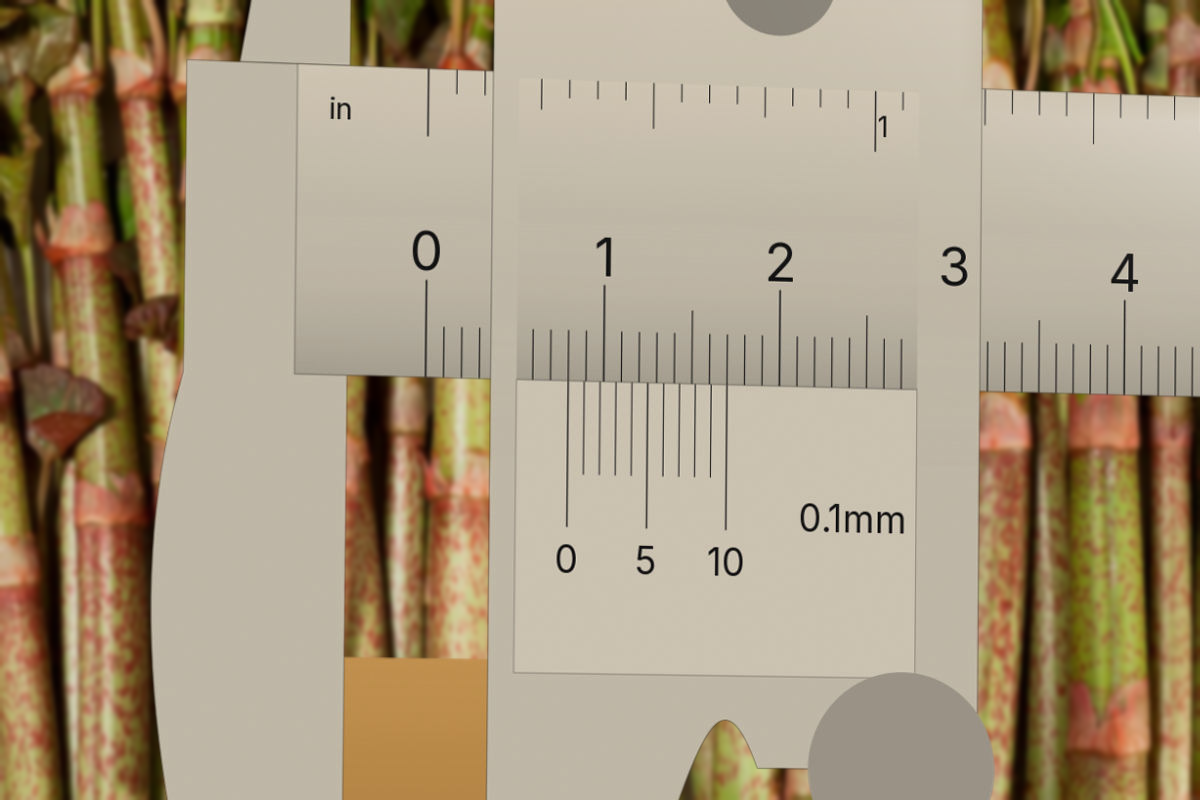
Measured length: 8.0 mm
